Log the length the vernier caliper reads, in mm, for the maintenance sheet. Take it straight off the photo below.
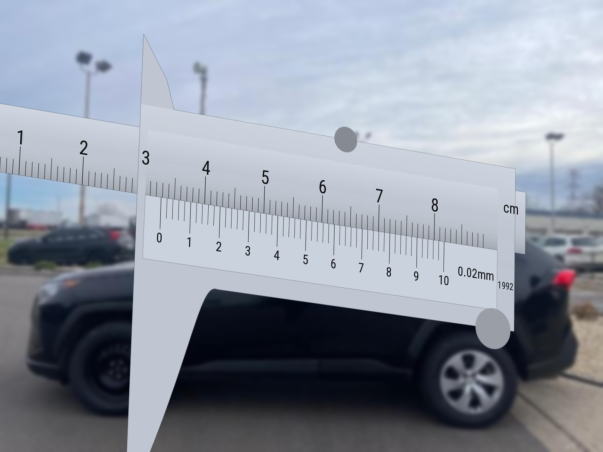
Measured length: 32.8 mm
